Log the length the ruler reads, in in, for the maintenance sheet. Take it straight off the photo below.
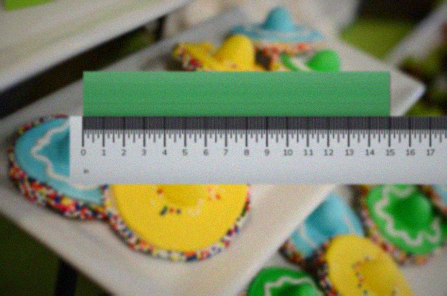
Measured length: 15 in
